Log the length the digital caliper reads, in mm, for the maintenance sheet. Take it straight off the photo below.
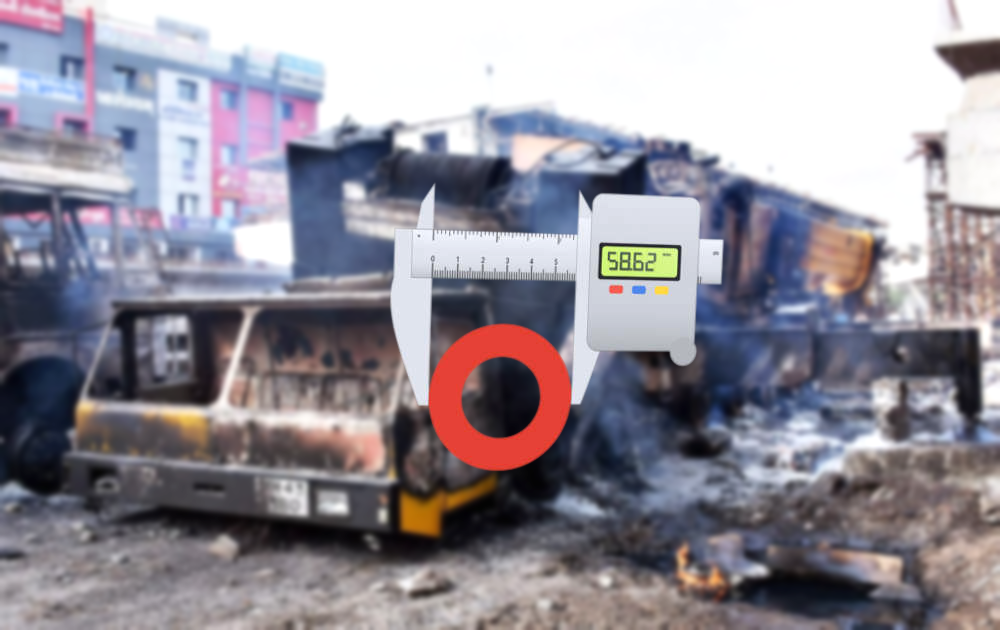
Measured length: 58.62 mm
